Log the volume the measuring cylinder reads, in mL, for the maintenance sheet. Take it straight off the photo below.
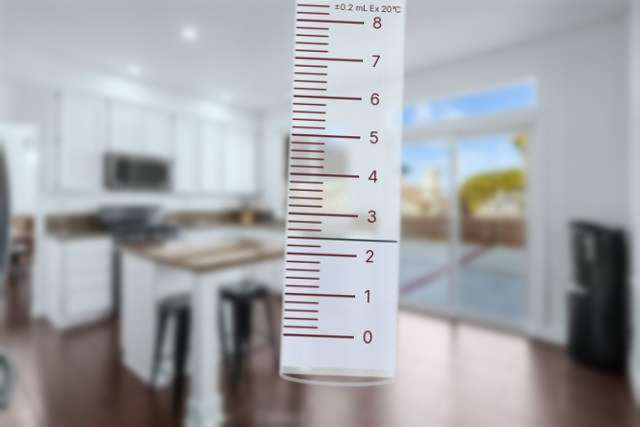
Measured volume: 2.4 mL
